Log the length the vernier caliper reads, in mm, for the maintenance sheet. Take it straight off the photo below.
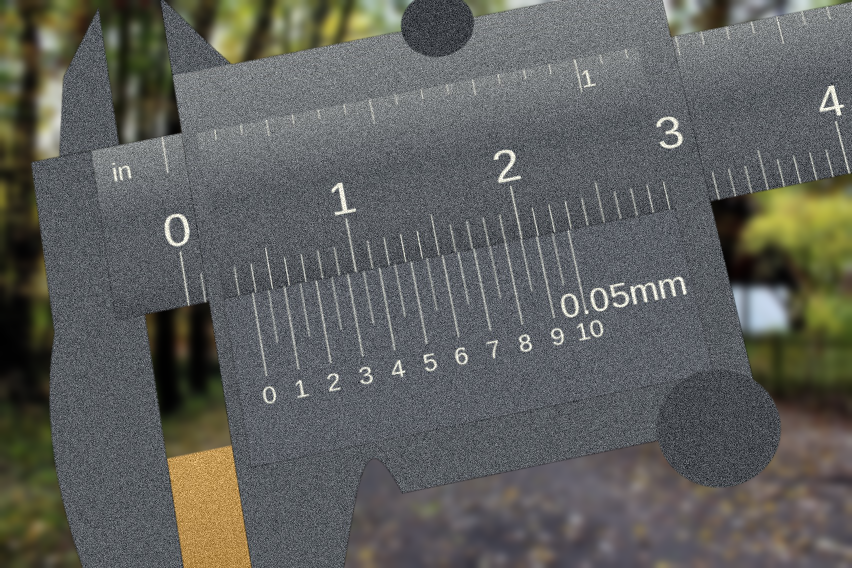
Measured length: 3.8 mm
